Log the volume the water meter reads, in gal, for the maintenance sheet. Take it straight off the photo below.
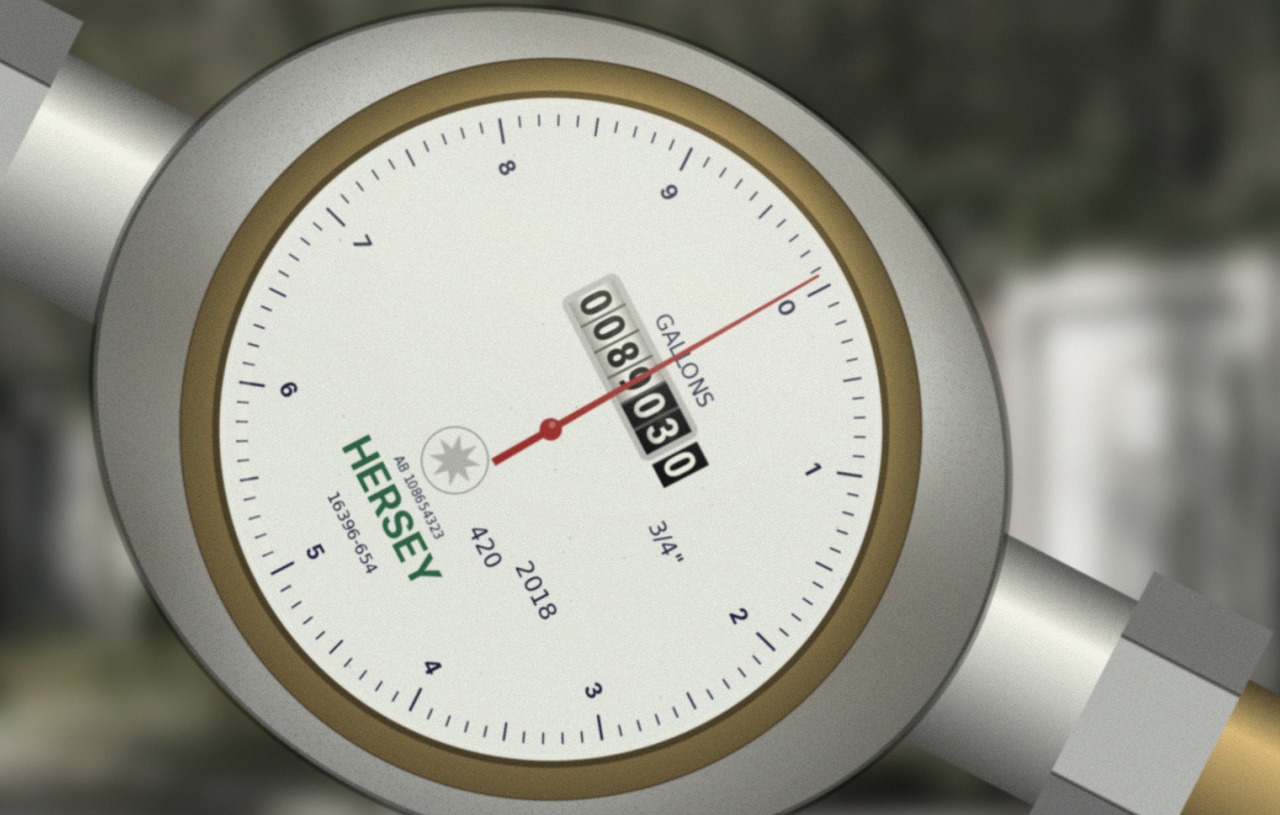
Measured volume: 89029.9 gal
